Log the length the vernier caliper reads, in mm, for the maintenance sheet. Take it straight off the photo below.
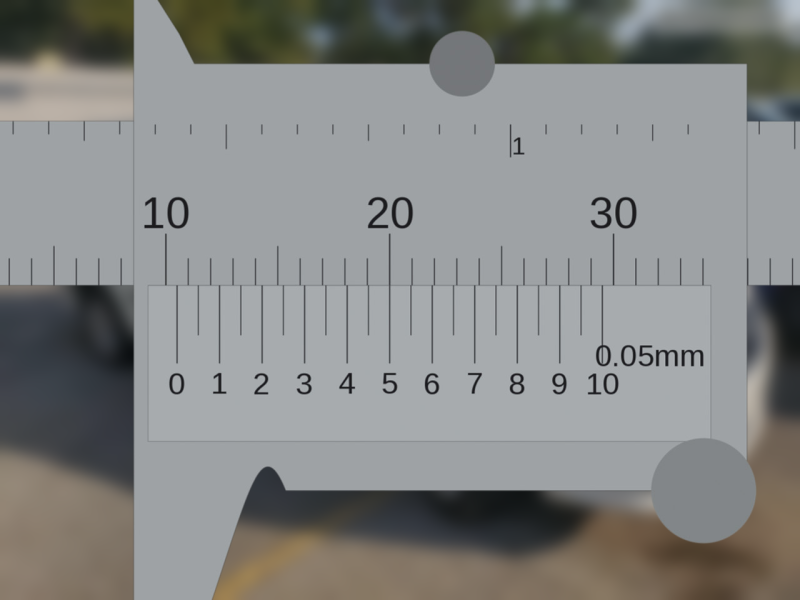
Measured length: 10.50 mm
